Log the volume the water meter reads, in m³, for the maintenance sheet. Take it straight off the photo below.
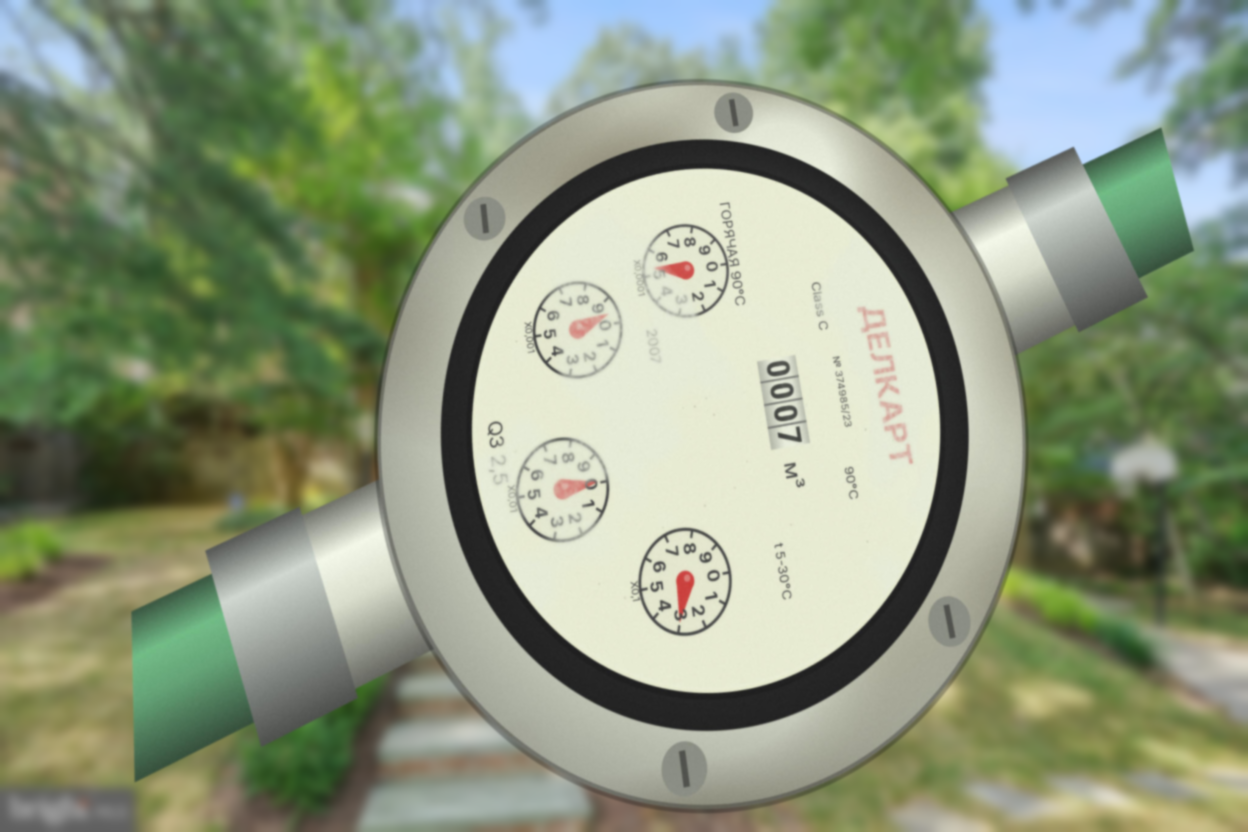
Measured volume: 7.2995 m³
